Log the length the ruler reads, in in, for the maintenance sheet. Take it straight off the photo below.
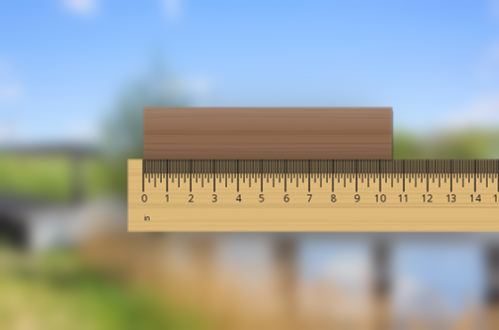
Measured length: 10.5 in
